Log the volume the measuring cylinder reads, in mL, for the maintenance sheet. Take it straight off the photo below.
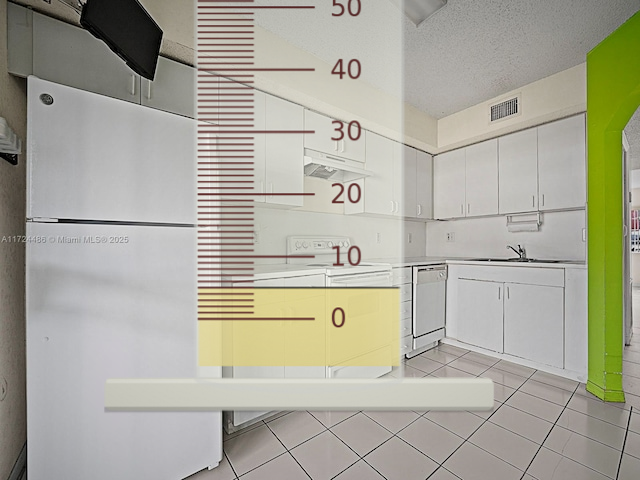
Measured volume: 5 mL
